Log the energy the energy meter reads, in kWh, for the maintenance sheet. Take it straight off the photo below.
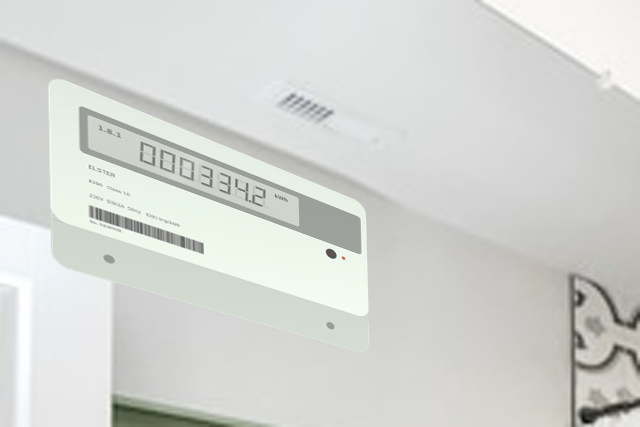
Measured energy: 334.2 kWh
